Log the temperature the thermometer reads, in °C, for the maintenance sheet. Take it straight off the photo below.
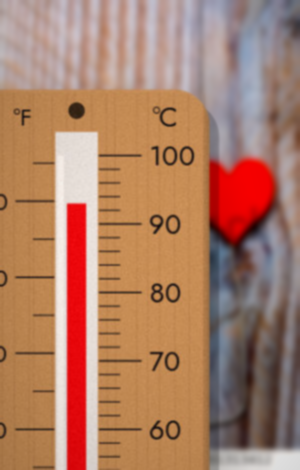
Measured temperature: 93 °C
